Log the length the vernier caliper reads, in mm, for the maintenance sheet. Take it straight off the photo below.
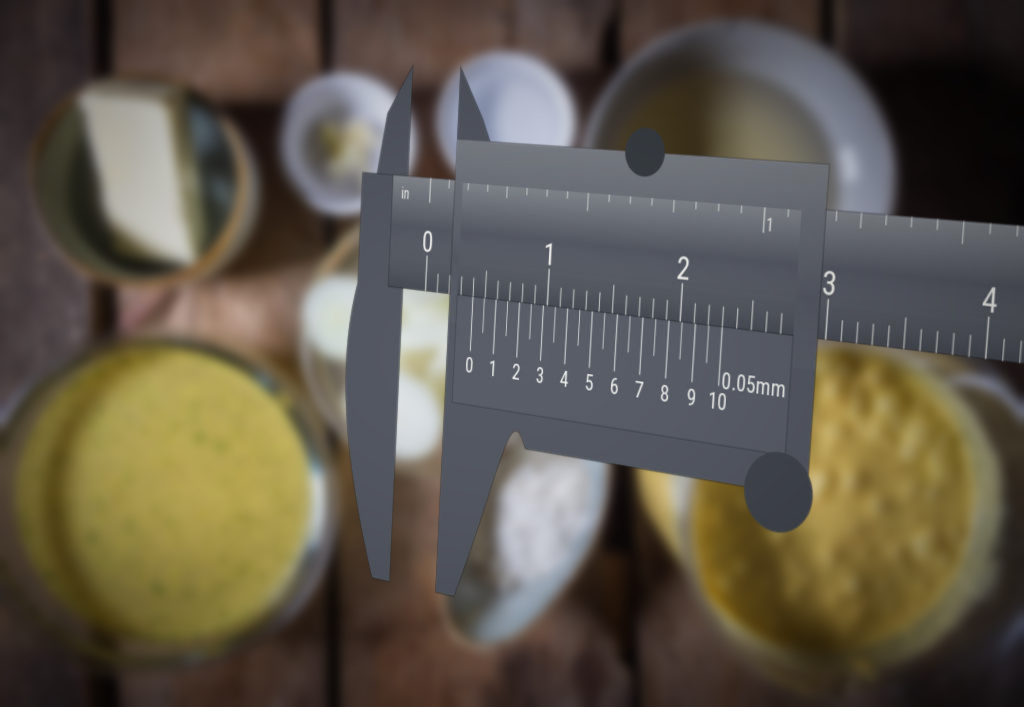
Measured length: 4.0 mm
